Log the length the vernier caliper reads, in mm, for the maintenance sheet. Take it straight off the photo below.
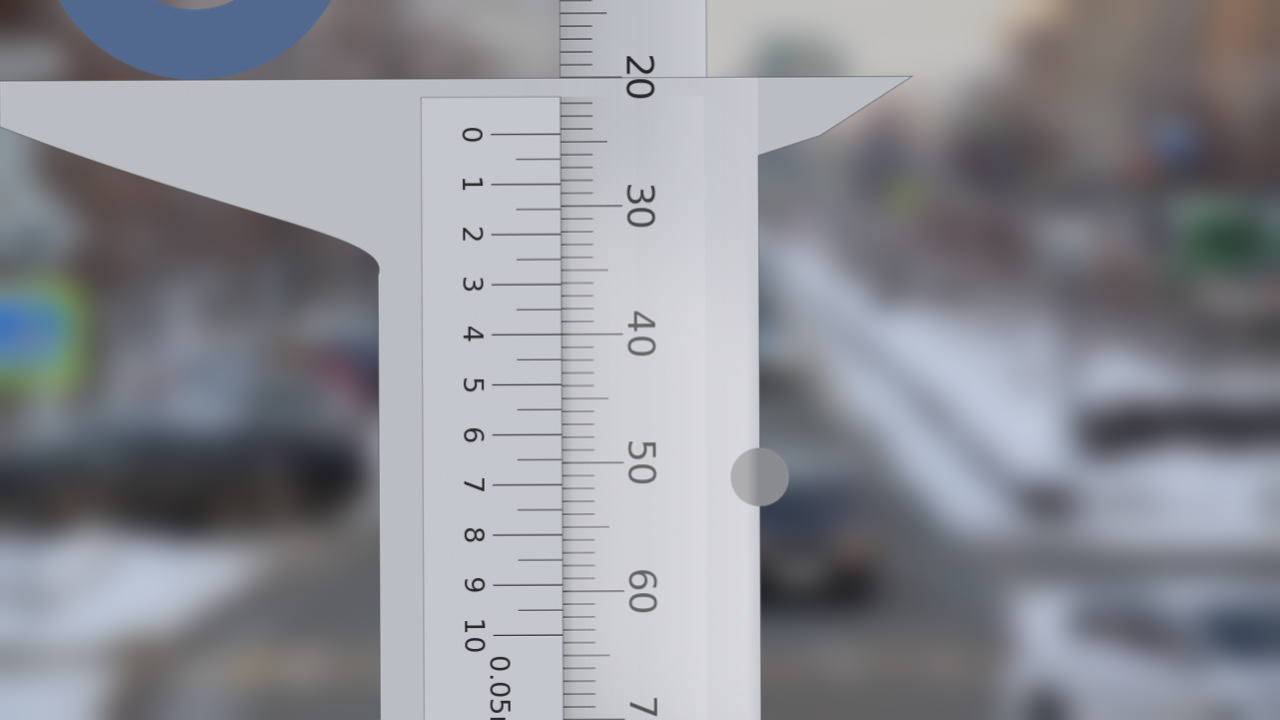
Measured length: 24.4 mm
